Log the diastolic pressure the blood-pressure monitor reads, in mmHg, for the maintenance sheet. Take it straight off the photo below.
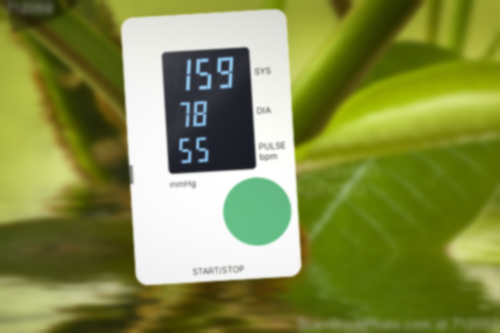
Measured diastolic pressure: 78 mmHg
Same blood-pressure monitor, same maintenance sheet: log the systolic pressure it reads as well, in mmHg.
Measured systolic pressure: 159 mmHg
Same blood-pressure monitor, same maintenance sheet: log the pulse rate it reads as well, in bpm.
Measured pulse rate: 55 bpm
